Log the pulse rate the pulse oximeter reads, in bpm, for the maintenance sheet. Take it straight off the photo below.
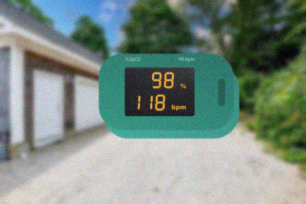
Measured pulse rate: 118 bpm
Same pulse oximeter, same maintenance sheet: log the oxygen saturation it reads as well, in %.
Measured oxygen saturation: 98 %
